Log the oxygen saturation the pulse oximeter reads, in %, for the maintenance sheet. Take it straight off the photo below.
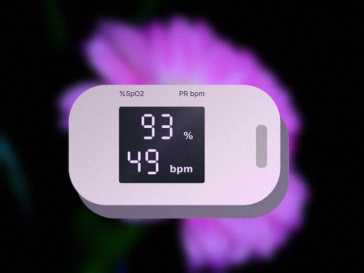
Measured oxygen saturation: 93 %
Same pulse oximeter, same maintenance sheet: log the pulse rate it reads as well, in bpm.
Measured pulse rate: 49 bpm
